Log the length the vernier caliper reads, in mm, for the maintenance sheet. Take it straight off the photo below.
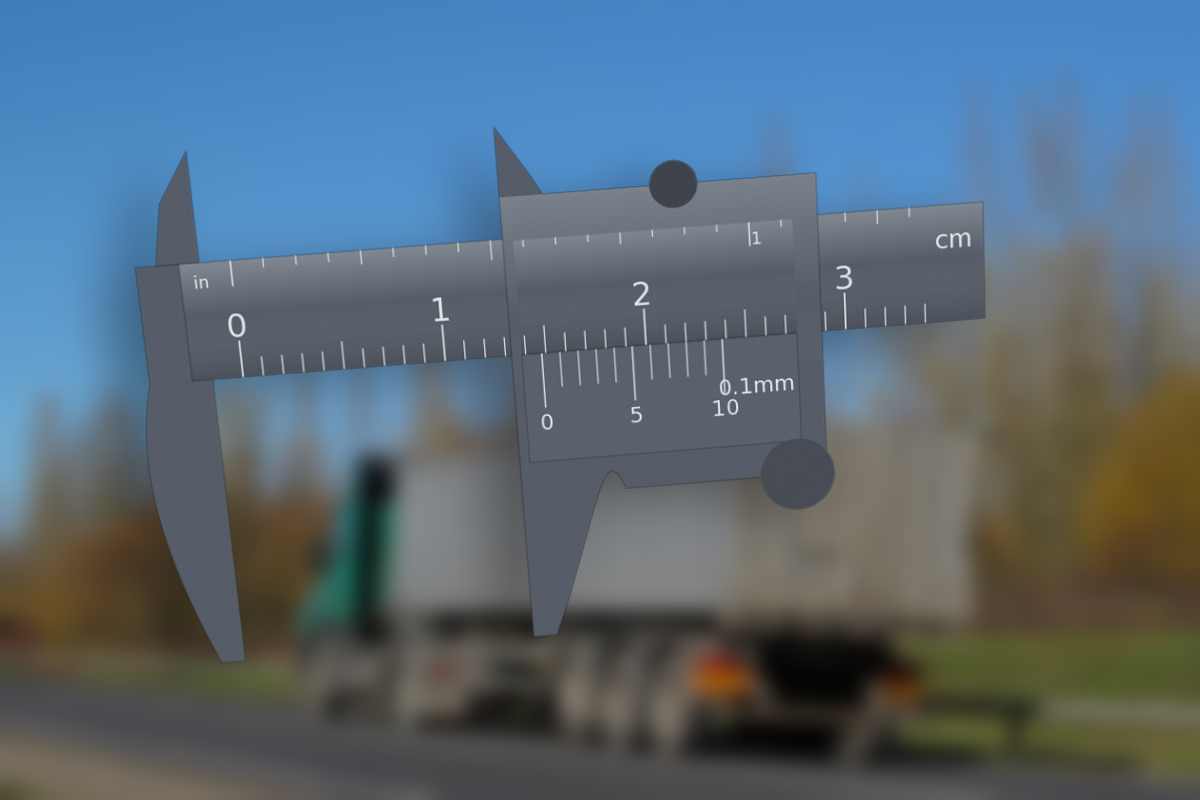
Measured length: 14.8 mm
